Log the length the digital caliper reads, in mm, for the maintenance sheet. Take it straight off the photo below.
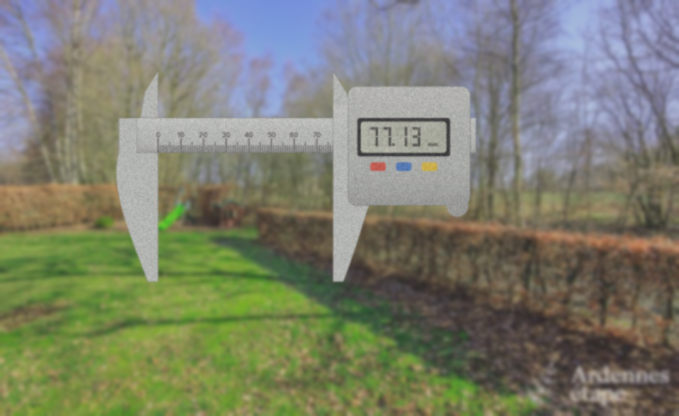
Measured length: 77.13 mm
